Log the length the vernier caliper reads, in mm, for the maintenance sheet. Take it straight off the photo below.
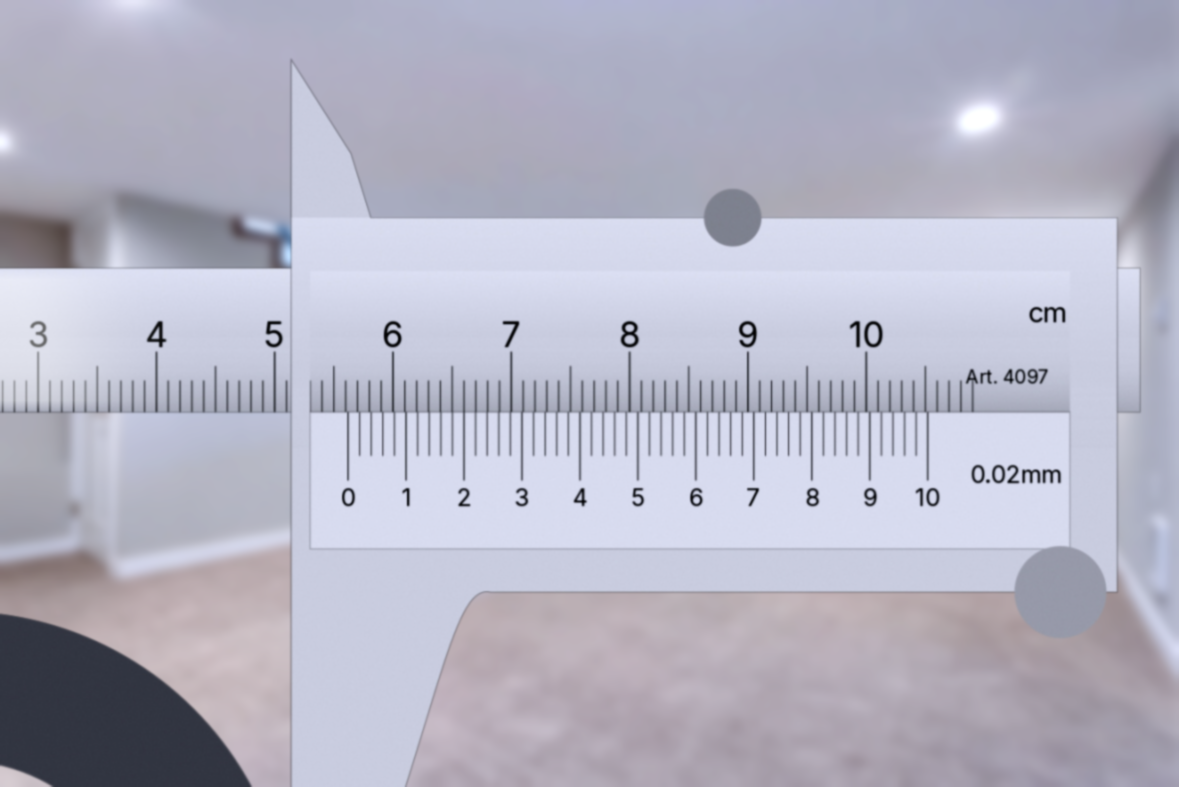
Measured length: 56.2 mm
